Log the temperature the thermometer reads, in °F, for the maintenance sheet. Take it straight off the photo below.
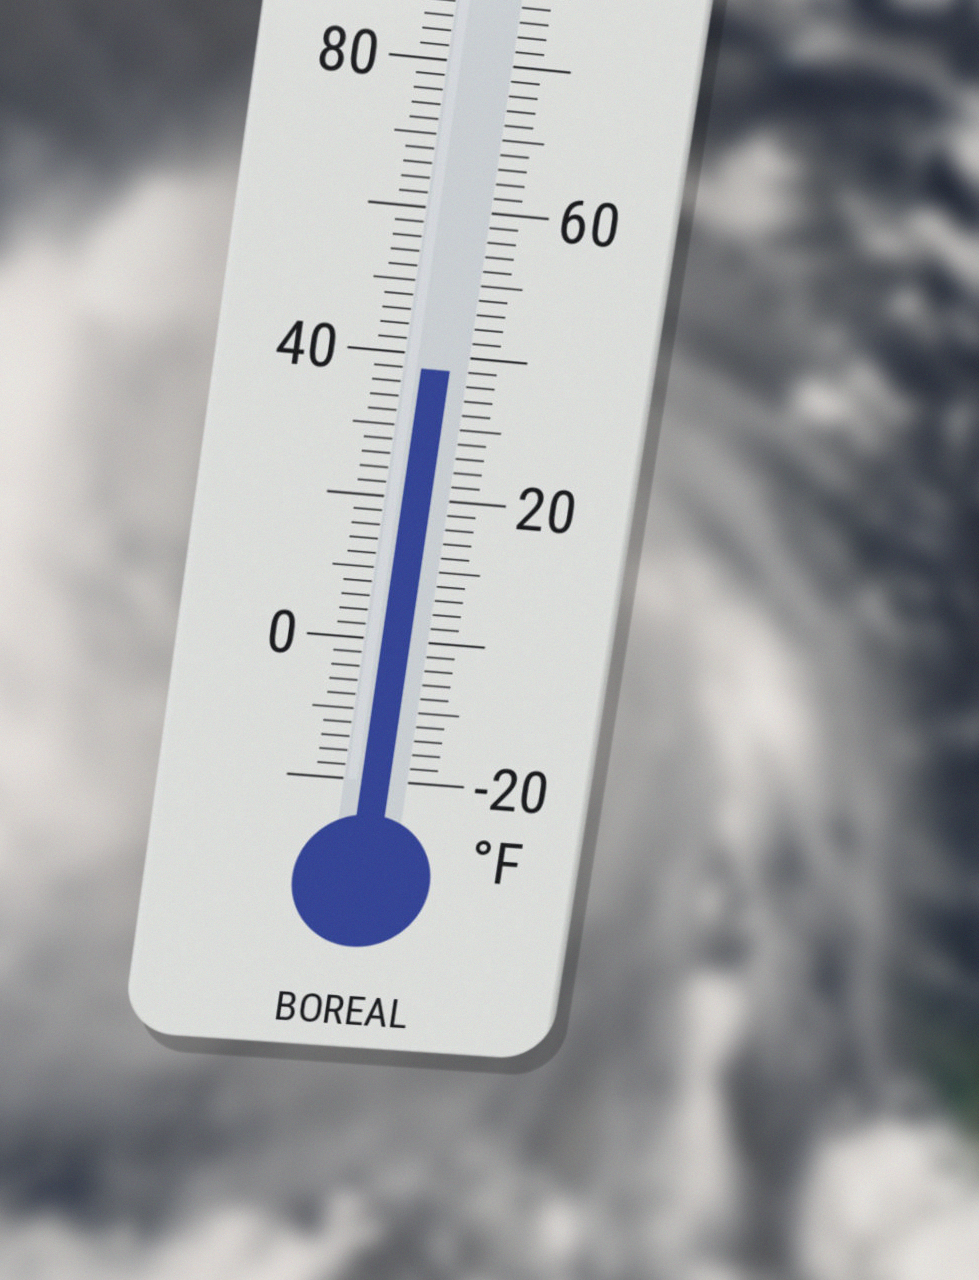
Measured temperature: 38 °F
